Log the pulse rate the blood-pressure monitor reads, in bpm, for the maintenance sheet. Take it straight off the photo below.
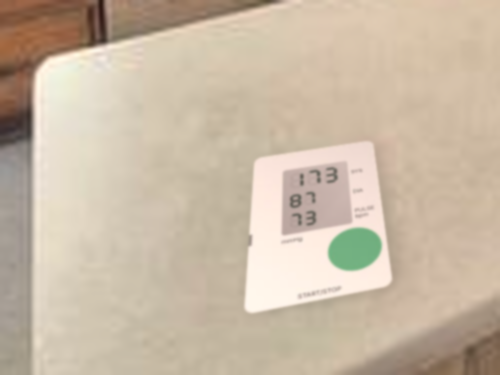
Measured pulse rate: 73 bpm
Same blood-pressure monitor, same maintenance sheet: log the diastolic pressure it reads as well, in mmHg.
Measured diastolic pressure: 87 mmHg
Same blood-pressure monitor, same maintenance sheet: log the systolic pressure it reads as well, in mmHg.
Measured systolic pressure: 173 mmHg
